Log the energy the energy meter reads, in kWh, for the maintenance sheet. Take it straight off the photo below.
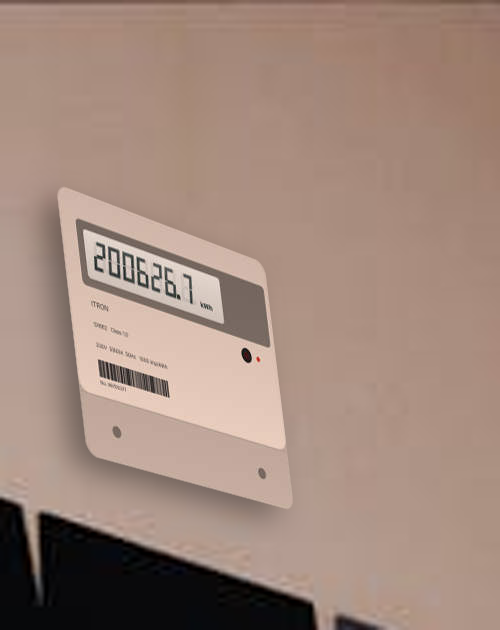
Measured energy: 200626.7 kWh
